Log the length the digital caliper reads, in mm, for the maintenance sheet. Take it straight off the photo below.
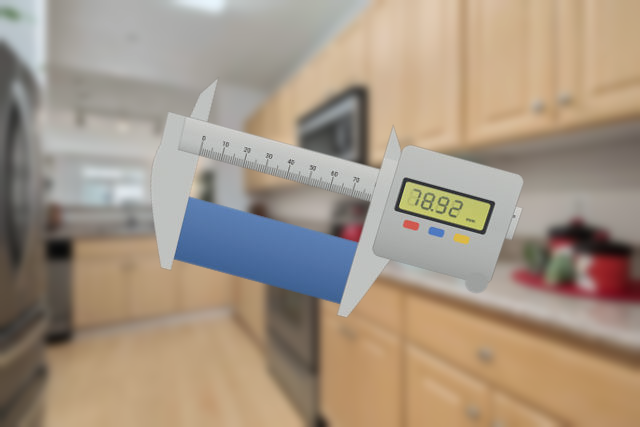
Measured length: 78.92 mm
